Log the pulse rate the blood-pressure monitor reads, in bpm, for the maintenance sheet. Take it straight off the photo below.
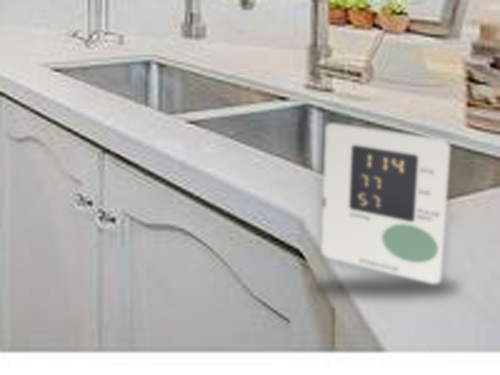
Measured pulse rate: 57 bpm
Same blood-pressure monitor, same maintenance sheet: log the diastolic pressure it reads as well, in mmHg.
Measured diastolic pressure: 77 mmHg
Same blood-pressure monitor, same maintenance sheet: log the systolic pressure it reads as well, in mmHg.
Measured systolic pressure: 114 mmHg
